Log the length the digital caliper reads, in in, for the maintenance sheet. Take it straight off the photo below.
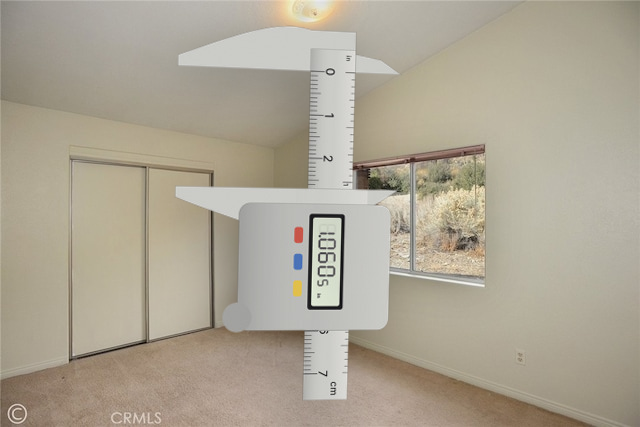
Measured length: 1.0605 in
